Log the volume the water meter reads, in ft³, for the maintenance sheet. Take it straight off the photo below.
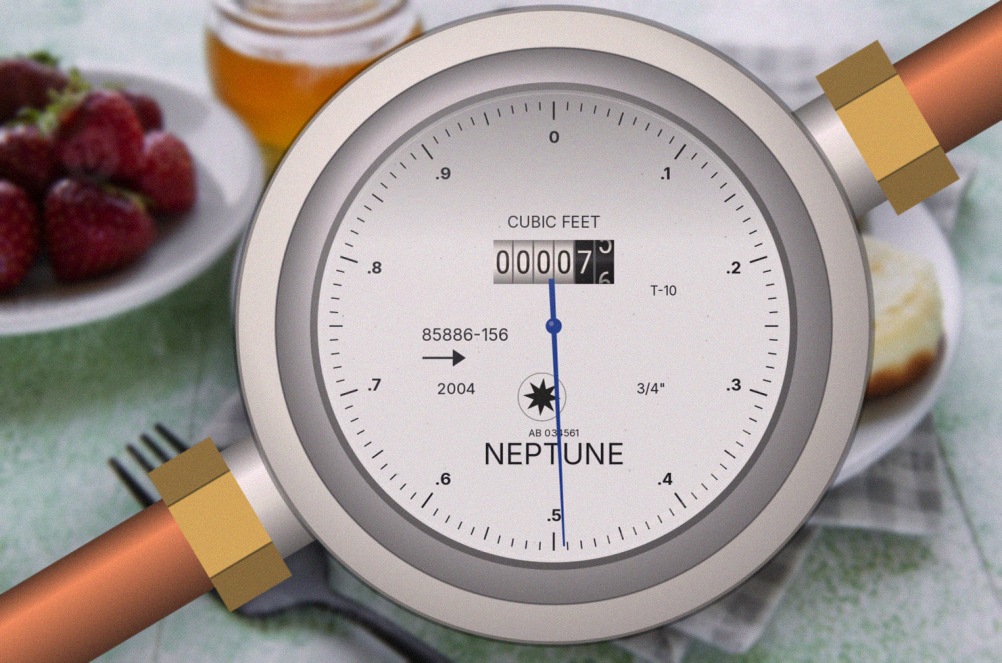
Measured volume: 75.49 ft³
